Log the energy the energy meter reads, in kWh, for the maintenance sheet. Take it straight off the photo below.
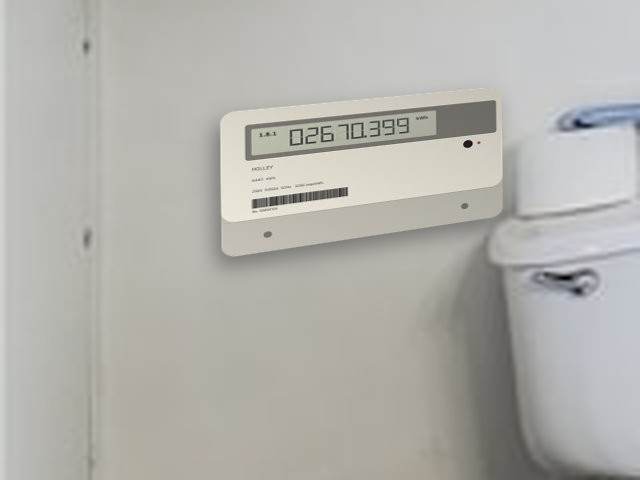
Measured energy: 2670.399 kWh
